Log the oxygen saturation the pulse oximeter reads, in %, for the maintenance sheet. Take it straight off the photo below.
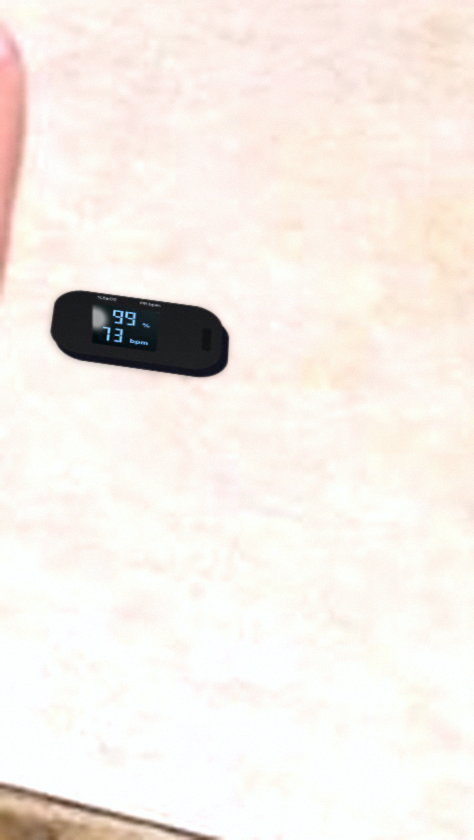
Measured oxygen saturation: 99 %
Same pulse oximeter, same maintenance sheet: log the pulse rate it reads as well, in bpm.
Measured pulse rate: 73 bpm
